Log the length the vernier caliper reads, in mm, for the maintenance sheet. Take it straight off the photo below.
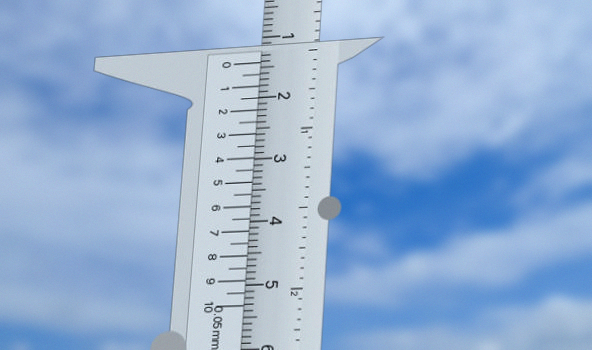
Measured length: 14.2 mm
